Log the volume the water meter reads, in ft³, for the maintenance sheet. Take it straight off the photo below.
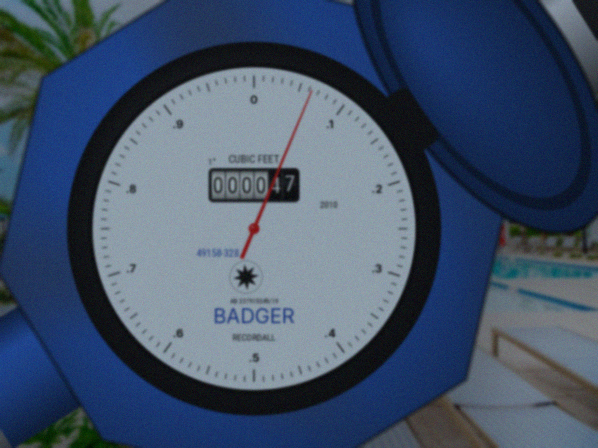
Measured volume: 47.06 ft³
